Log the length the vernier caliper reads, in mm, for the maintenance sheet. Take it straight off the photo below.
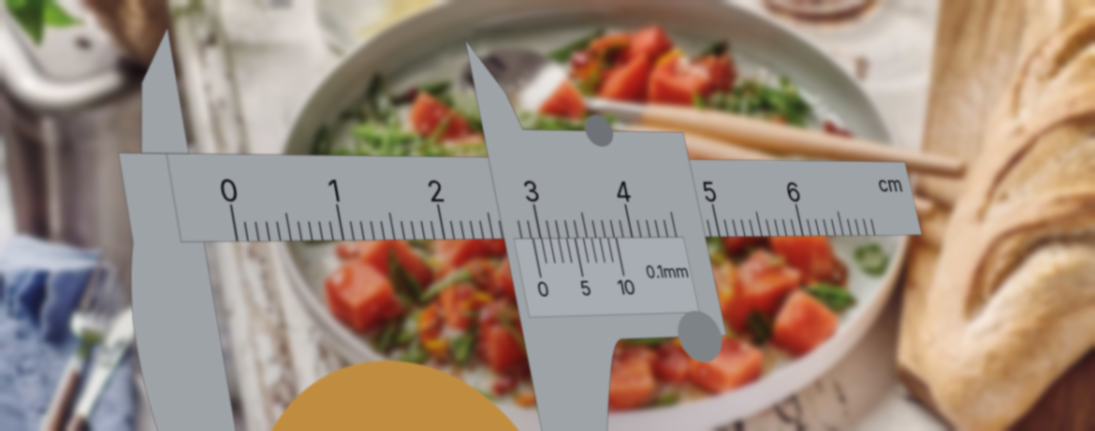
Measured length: 29.2 mm
